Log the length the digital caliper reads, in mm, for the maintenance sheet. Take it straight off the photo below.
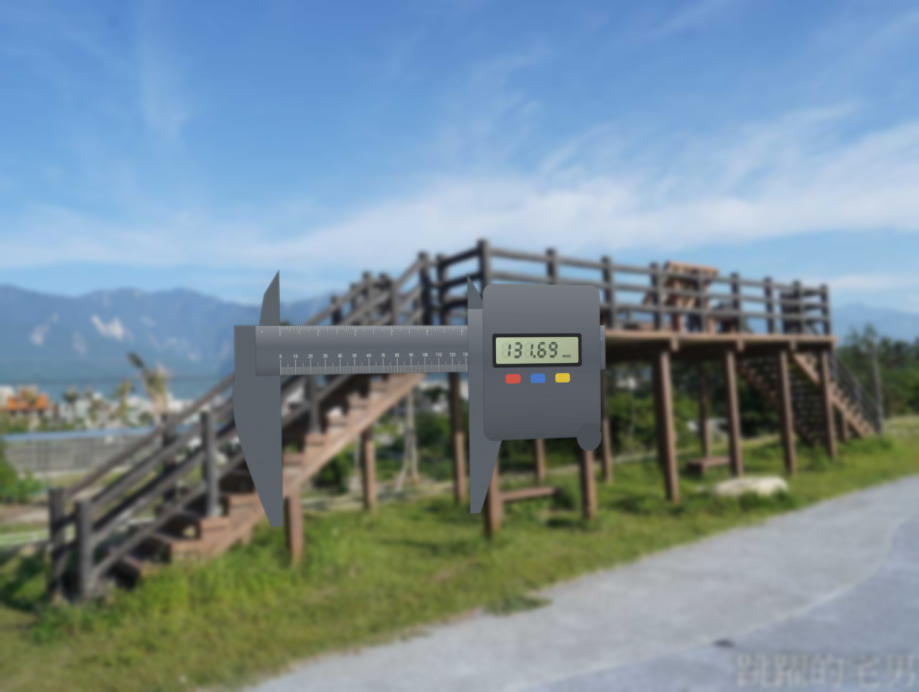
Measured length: 131.69 mm
